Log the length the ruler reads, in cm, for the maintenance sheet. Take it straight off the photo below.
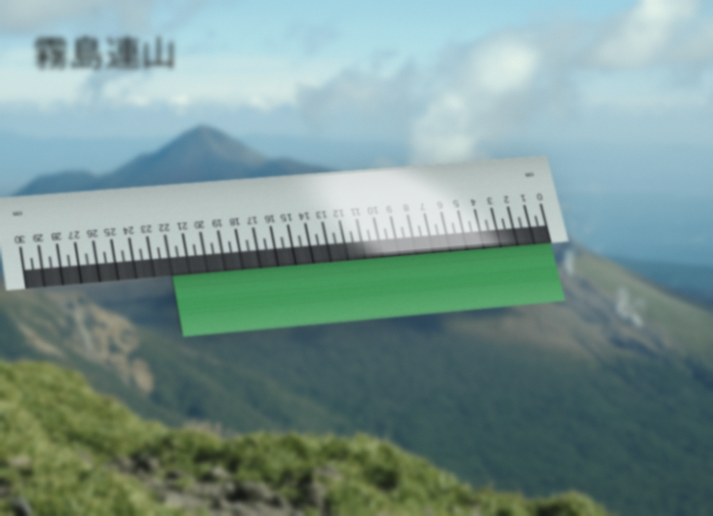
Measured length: 22 cm
